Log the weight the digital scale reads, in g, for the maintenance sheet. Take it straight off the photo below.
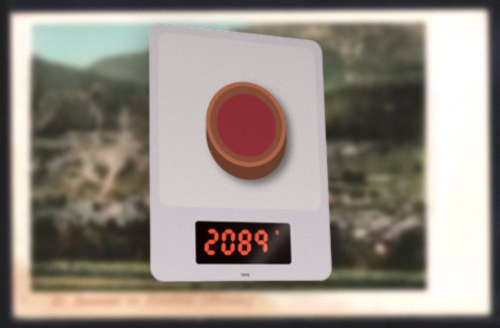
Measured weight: 2089 g
